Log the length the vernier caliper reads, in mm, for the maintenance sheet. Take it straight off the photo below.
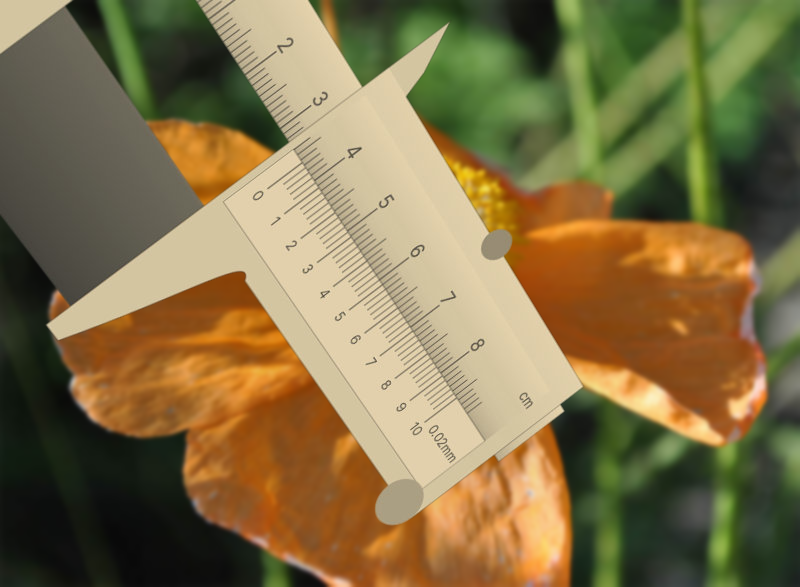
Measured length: 36.5 mm
